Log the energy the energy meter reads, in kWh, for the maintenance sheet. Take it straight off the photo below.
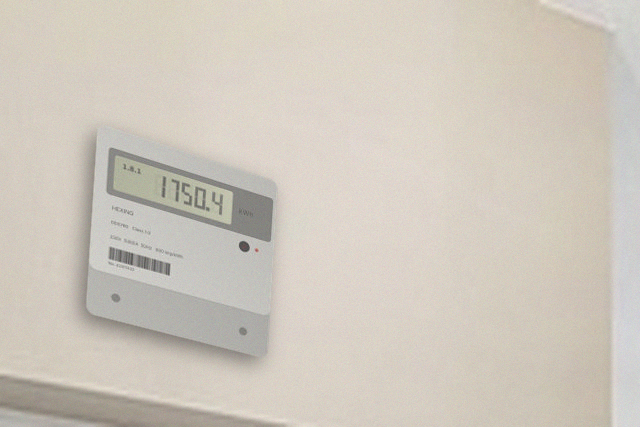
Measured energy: 1750.4 kWh
